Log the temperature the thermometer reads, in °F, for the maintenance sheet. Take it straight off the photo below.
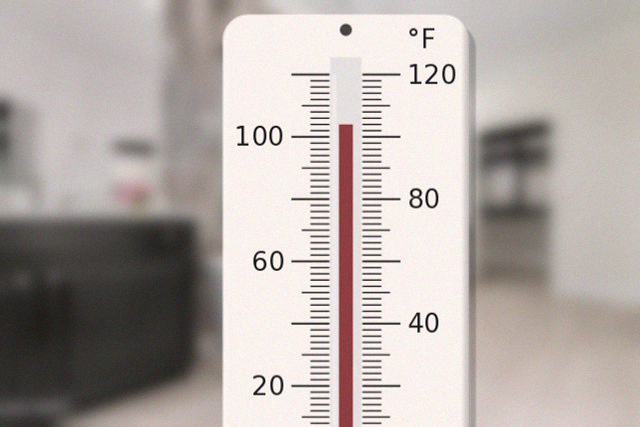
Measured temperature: 104 °F
